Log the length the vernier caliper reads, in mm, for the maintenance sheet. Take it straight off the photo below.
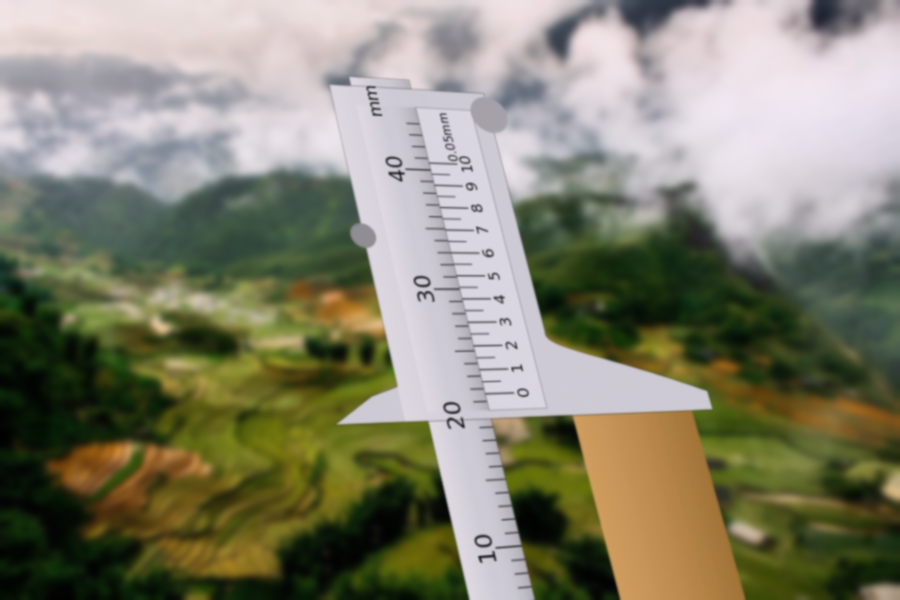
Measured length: 21.6 mm
